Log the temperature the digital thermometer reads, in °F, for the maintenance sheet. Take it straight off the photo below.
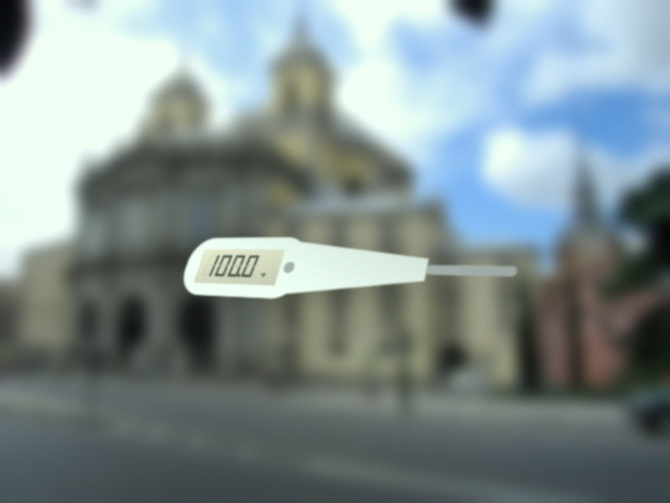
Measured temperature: 100.0 °F
